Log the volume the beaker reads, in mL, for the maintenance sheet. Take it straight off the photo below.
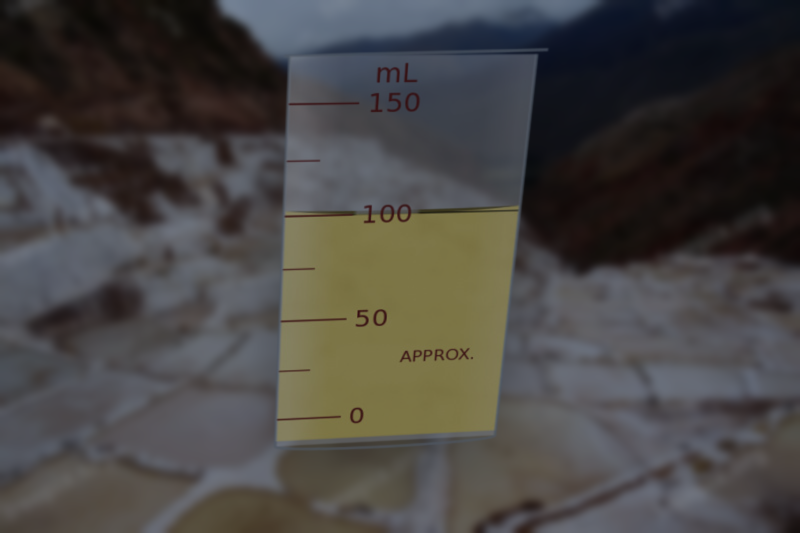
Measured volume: 100 mL
